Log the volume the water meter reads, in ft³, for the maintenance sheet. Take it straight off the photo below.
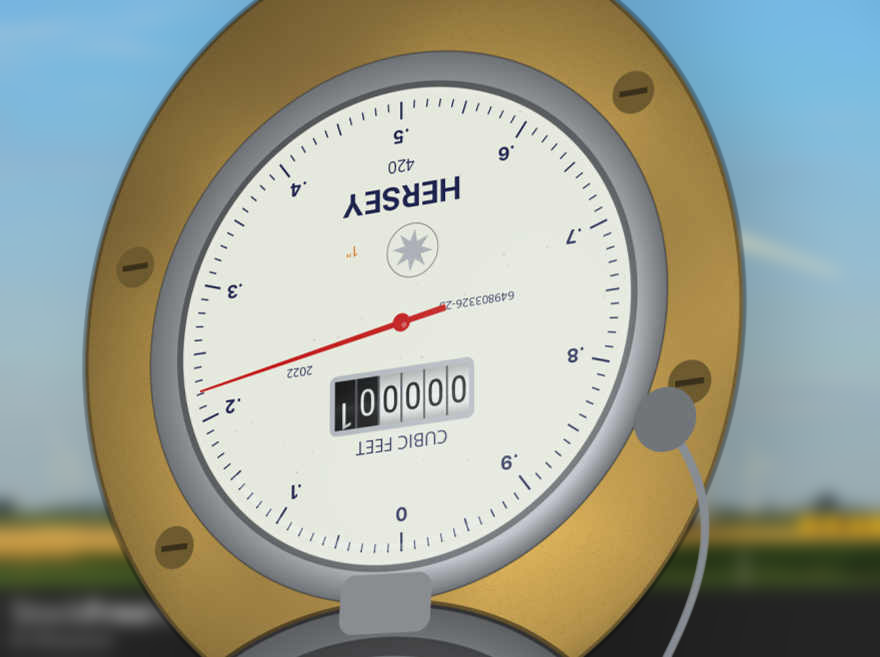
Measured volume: 1.22 ft³
